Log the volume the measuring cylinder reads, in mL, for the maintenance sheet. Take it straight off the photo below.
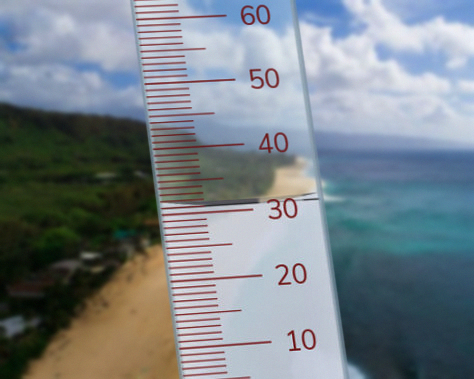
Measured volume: 31 mL
